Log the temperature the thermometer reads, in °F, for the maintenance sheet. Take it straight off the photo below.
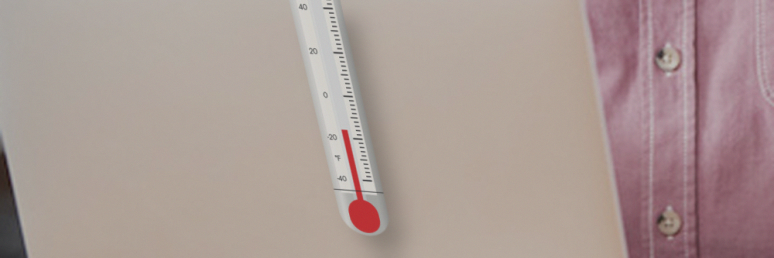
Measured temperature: -16 °F
